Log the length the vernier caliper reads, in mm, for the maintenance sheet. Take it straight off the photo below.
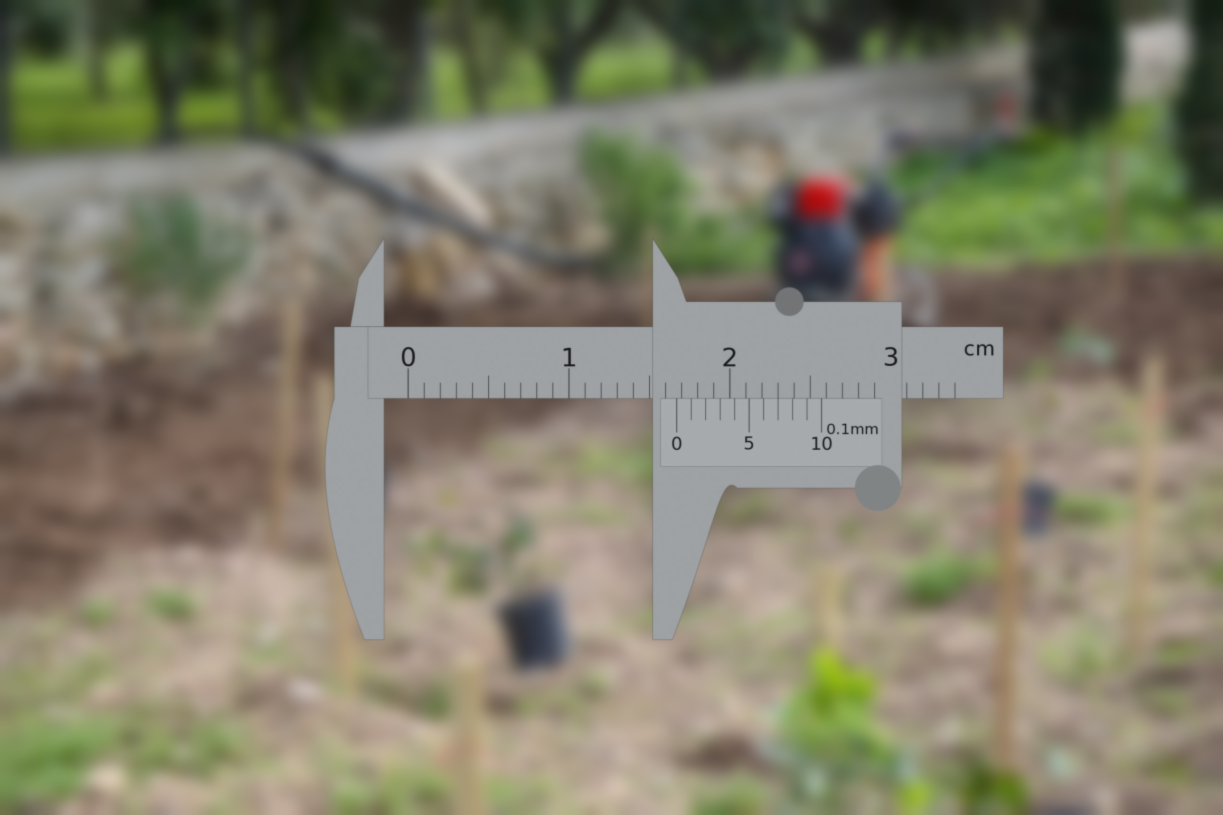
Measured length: 16.7 mm
